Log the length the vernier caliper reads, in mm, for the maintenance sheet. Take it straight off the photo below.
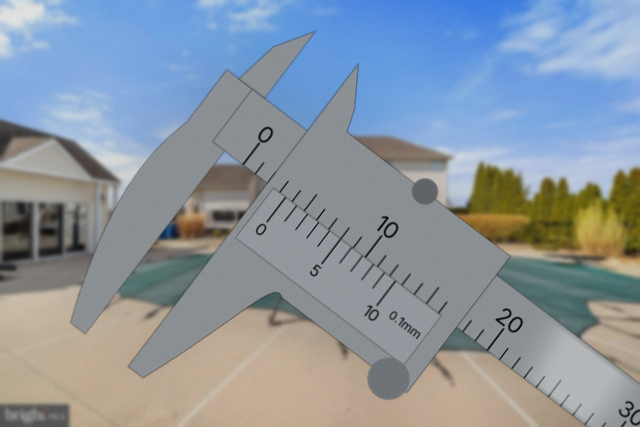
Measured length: 3.5 mm
